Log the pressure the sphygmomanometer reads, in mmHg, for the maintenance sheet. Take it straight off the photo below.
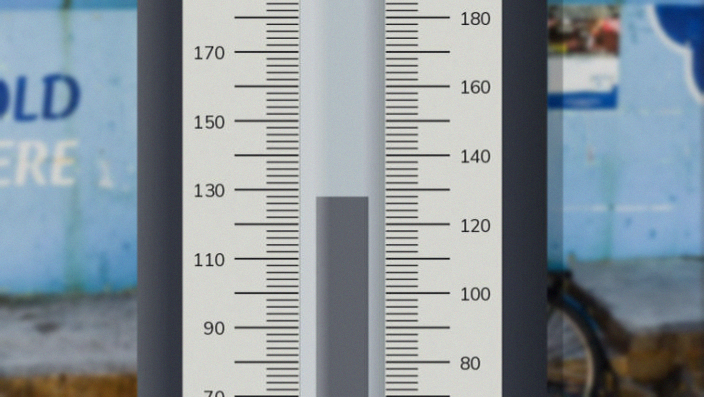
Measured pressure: 128 mmHg
